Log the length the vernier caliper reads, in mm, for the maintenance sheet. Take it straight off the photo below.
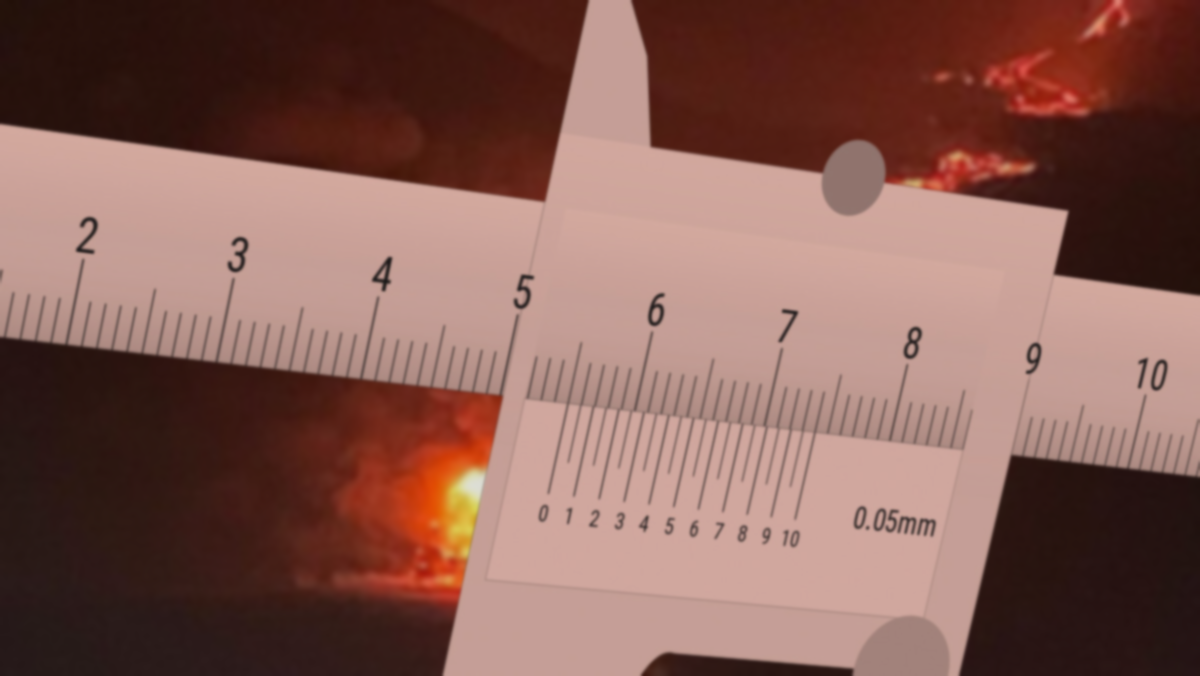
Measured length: 55.0 mm
